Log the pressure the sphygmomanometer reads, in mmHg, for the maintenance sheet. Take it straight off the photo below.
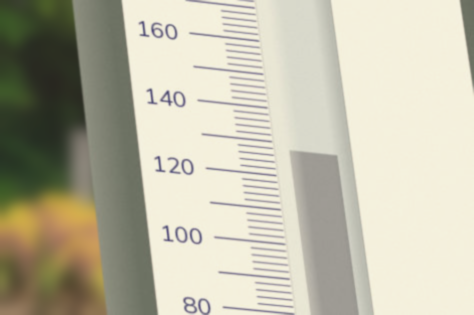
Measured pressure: 128 mmHg
